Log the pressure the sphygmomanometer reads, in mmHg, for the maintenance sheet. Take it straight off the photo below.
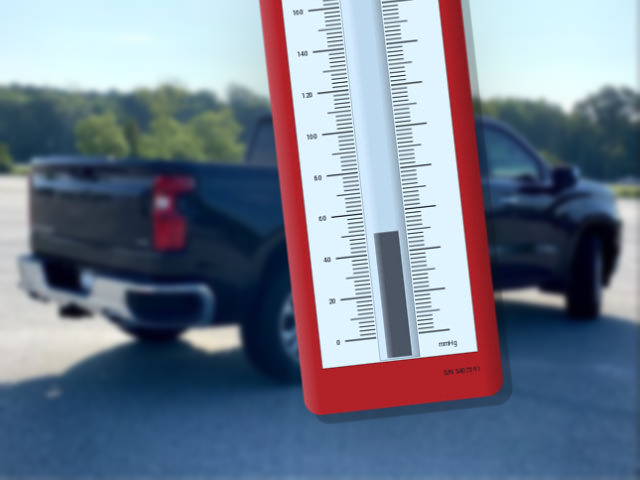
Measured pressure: 50 mmHg
